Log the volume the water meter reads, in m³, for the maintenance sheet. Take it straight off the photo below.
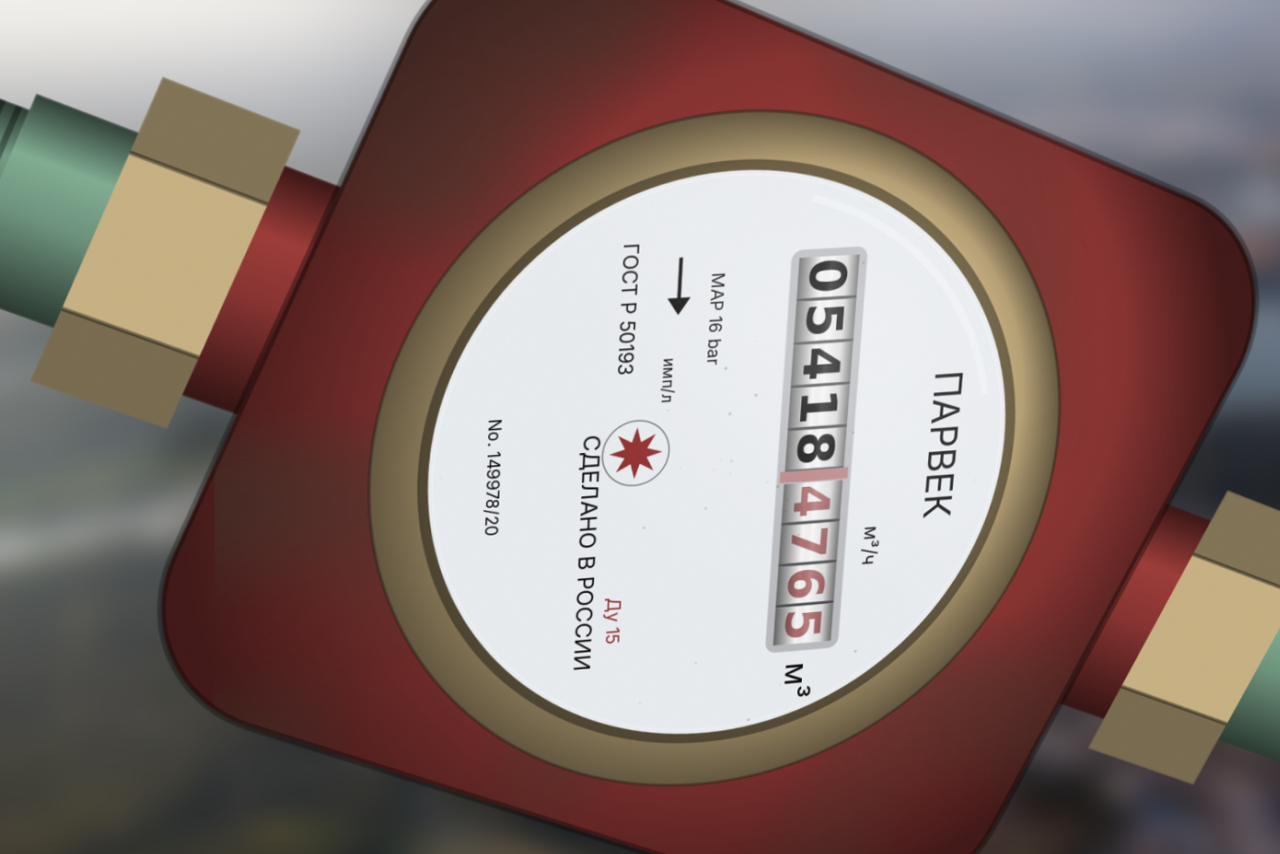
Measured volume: 5418.4765 m³
